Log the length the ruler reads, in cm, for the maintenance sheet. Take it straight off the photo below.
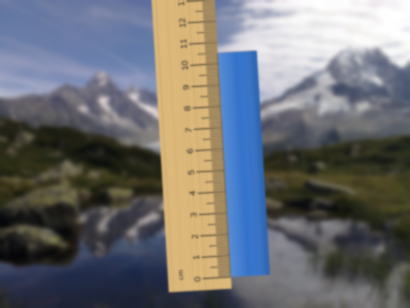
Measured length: 10.5 cm
